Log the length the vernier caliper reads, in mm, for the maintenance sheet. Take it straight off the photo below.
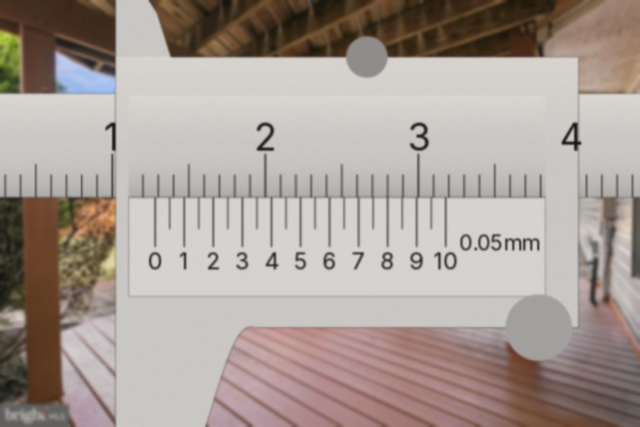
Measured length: 12.8 mm
